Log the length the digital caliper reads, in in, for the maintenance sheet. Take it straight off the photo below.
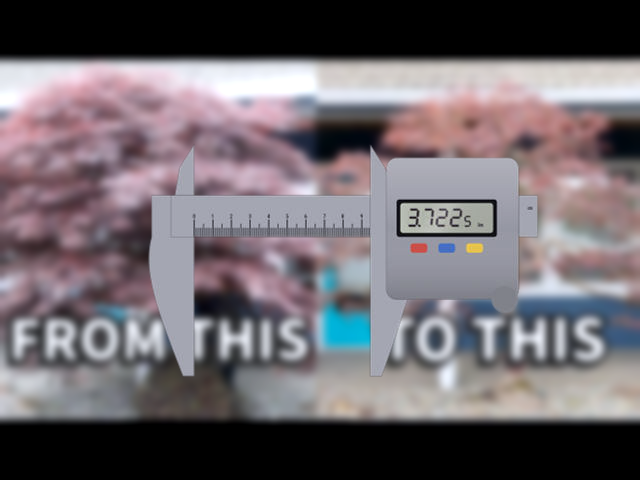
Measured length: 3.7225 in
